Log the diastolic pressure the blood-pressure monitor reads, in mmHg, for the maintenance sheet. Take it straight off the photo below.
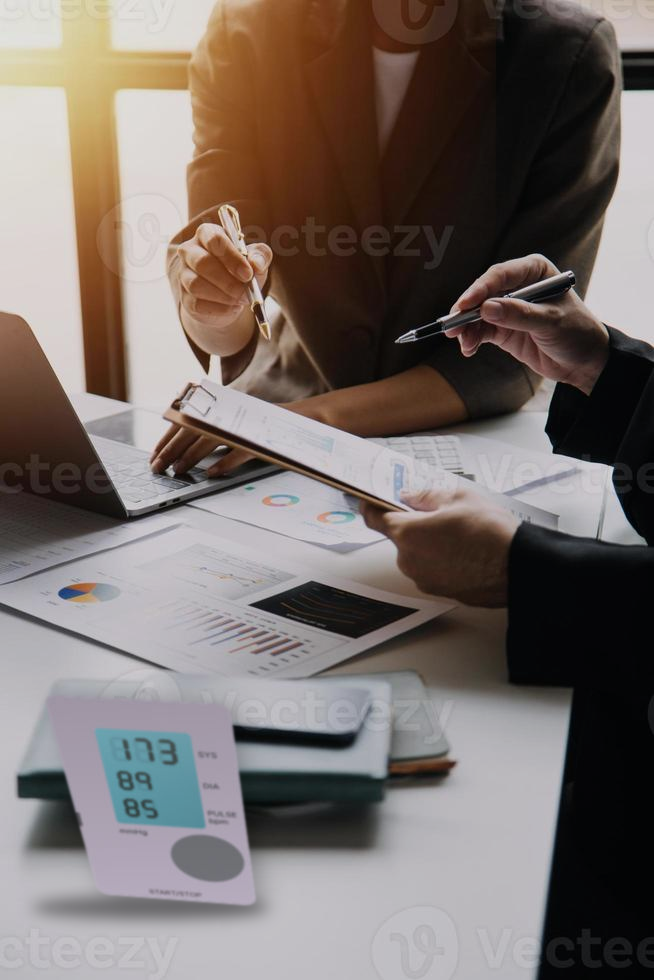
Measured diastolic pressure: 89 mmHg
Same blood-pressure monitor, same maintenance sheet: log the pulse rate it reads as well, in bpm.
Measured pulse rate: 85 bpm
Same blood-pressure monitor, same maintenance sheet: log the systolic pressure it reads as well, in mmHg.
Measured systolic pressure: 173 mmHg
